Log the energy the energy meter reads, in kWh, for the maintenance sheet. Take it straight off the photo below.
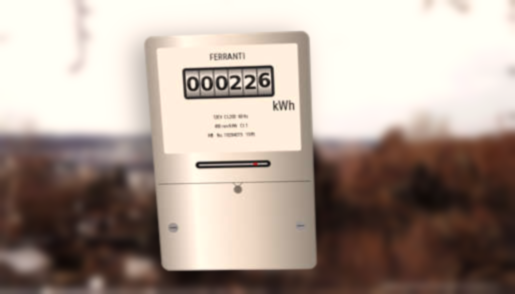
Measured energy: 226 kWh
